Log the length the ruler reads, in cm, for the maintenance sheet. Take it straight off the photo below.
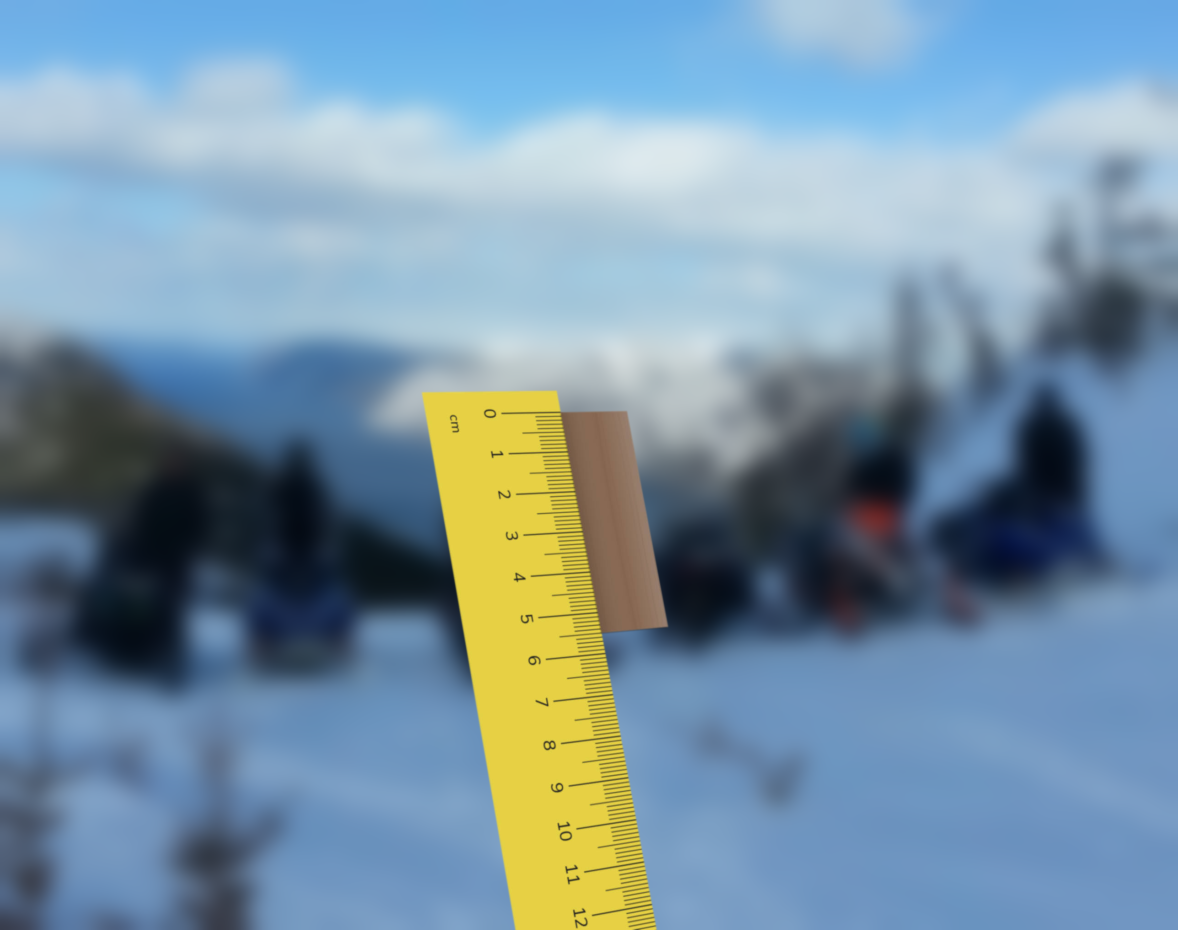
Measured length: 5.5 cm
